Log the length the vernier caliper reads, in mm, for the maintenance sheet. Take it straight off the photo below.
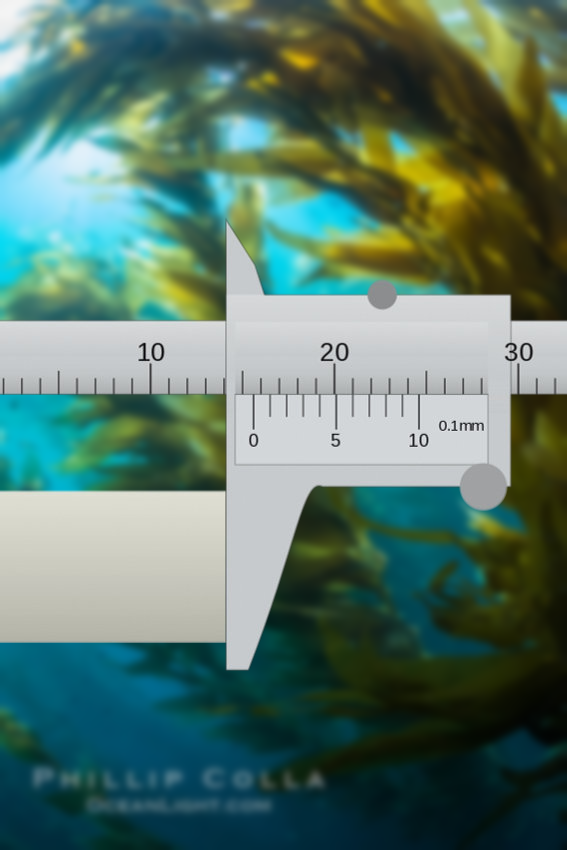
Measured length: 15.6 mm
